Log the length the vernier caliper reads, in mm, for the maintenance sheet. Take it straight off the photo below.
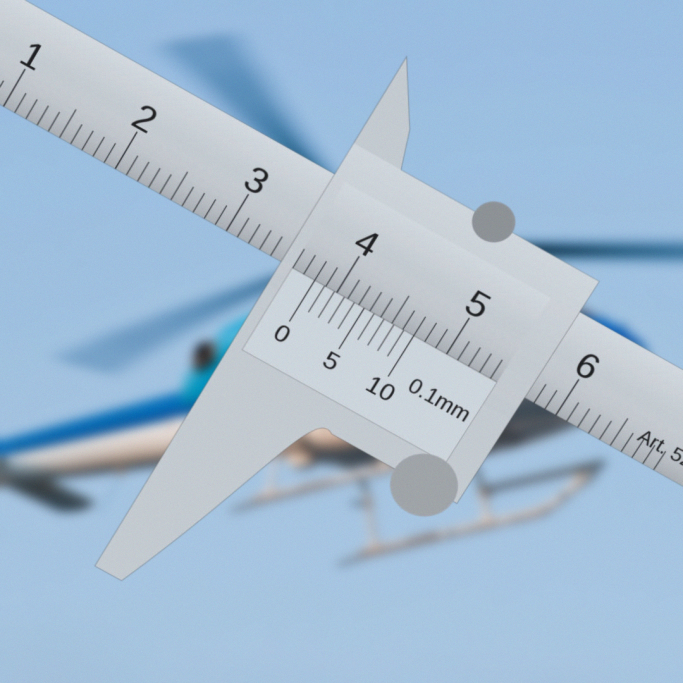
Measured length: 38.0 mm
